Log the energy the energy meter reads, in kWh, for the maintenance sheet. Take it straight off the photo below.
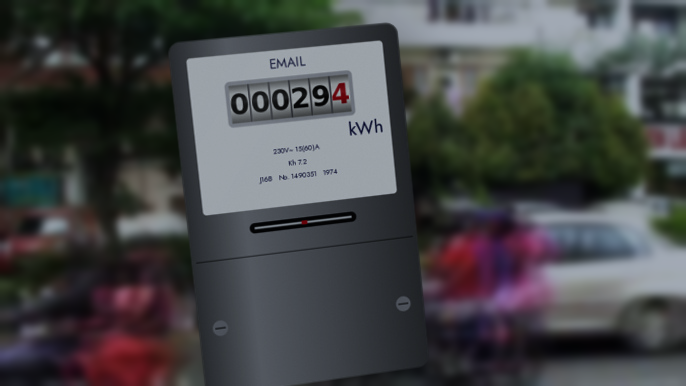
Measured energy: 29.4 kWh
